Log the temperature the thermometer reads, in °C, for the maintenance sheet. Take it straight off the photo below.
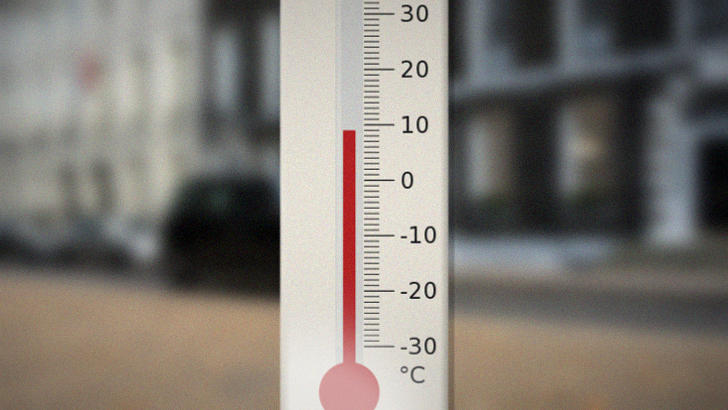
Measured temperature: 9 °C
